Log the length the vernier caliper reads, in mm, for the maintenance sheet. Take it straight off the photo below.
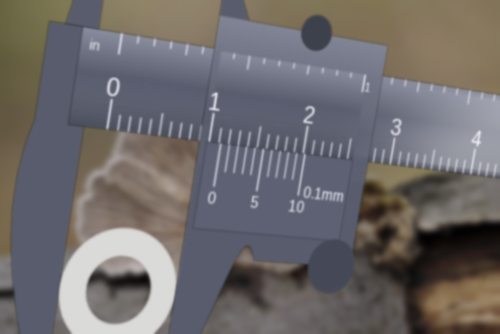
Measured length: 11.2 mm
